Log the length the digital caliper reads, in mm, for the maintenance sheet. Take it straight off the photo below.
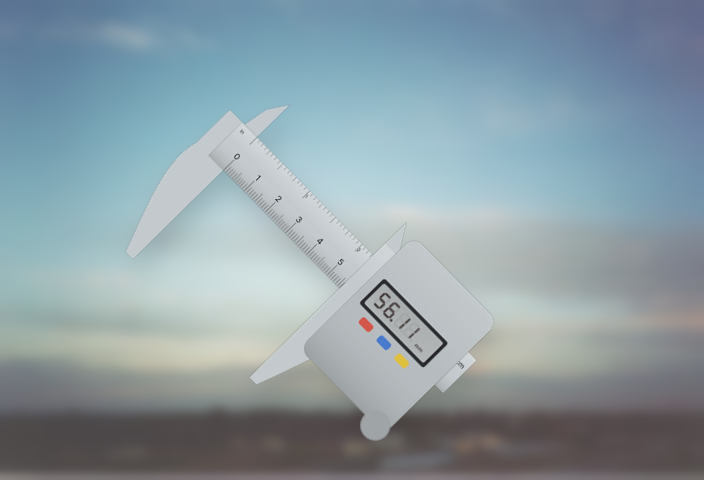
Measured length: 56.11 mm
